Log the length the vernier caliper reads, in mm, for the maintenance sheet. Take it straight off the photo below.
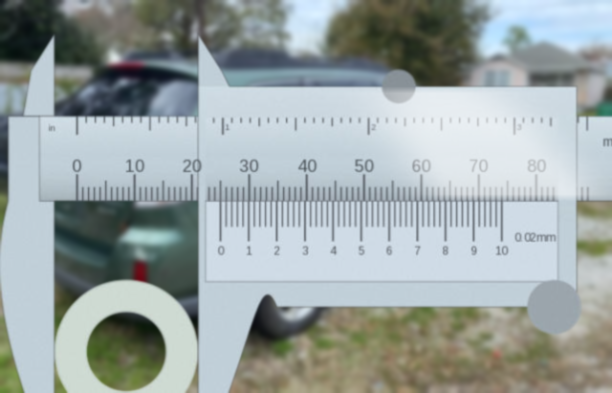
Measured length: 25.0 mm
